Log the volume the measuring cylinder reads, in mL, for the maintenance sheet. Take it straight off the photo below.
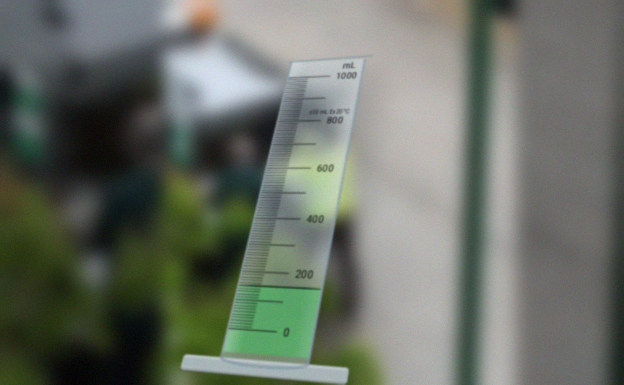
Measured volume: 150 mL
